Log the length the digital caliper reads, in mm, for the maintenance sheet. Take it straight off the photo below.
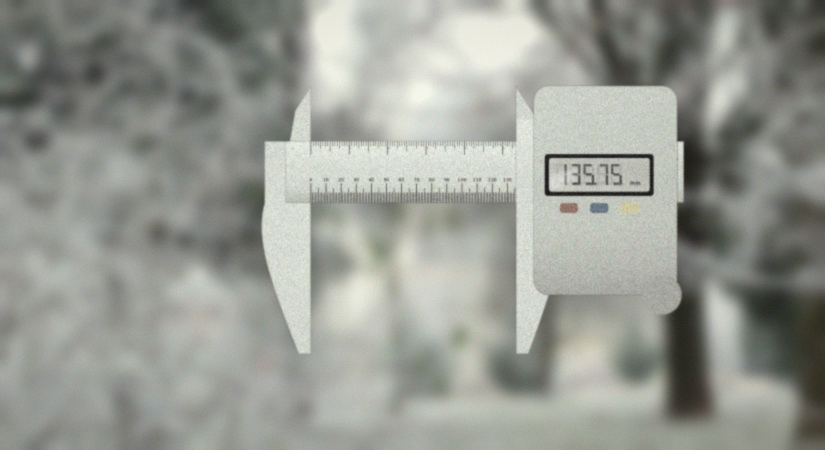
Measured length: 135.75 mm
